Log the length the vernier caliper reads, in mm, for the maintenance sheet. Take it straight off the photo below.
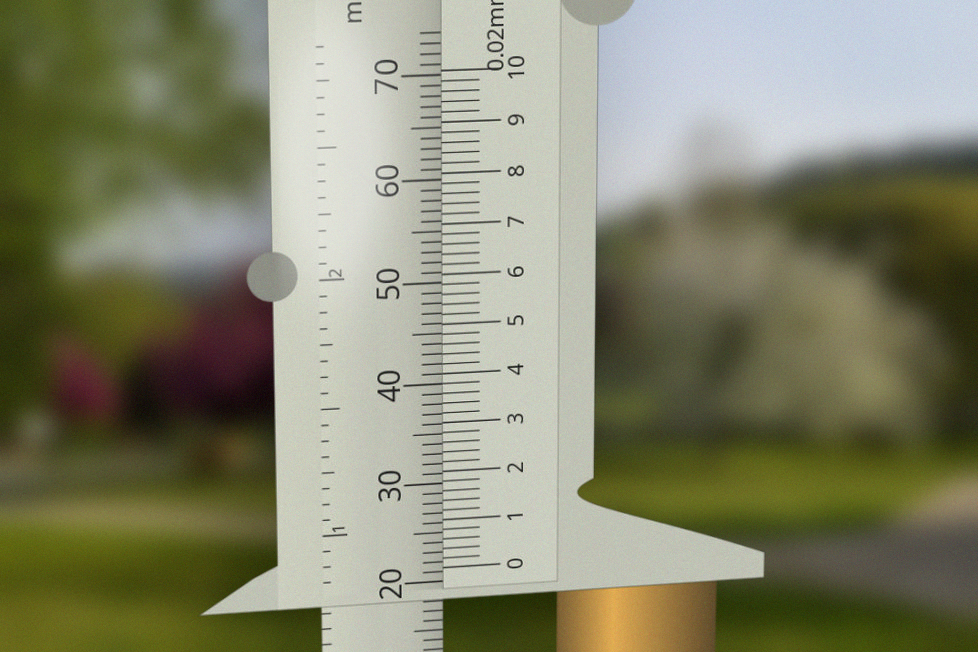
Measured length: 21.4 mm
